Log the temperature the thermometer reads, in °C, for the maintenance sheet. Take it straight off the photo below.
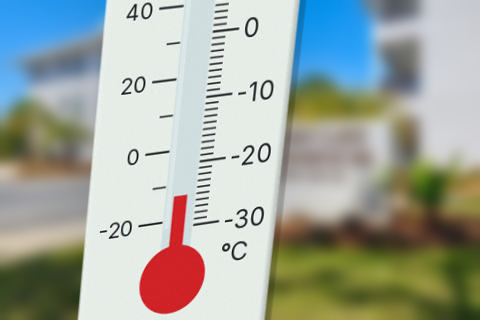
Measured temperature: -25 °C
